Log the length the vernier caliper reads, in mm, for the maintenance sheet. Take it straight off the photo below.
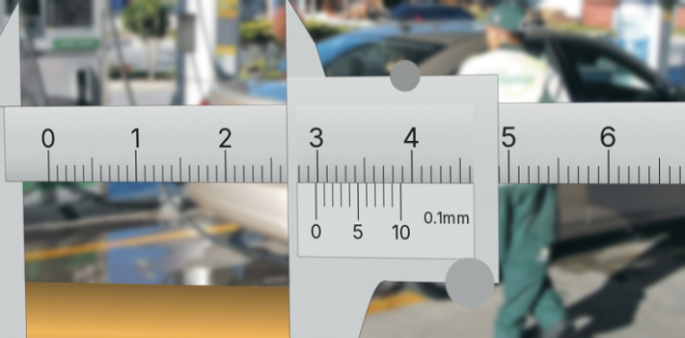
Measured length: 29.8 mm
